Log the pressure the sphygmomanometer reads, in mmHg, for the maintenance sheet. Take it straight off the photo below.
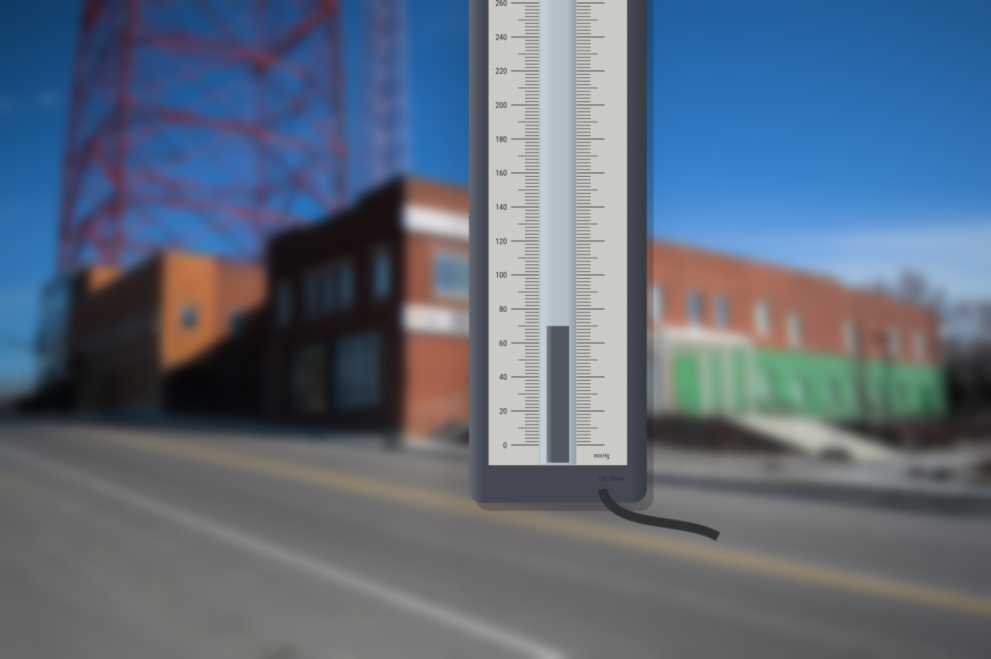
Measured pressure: 70 mmHg
